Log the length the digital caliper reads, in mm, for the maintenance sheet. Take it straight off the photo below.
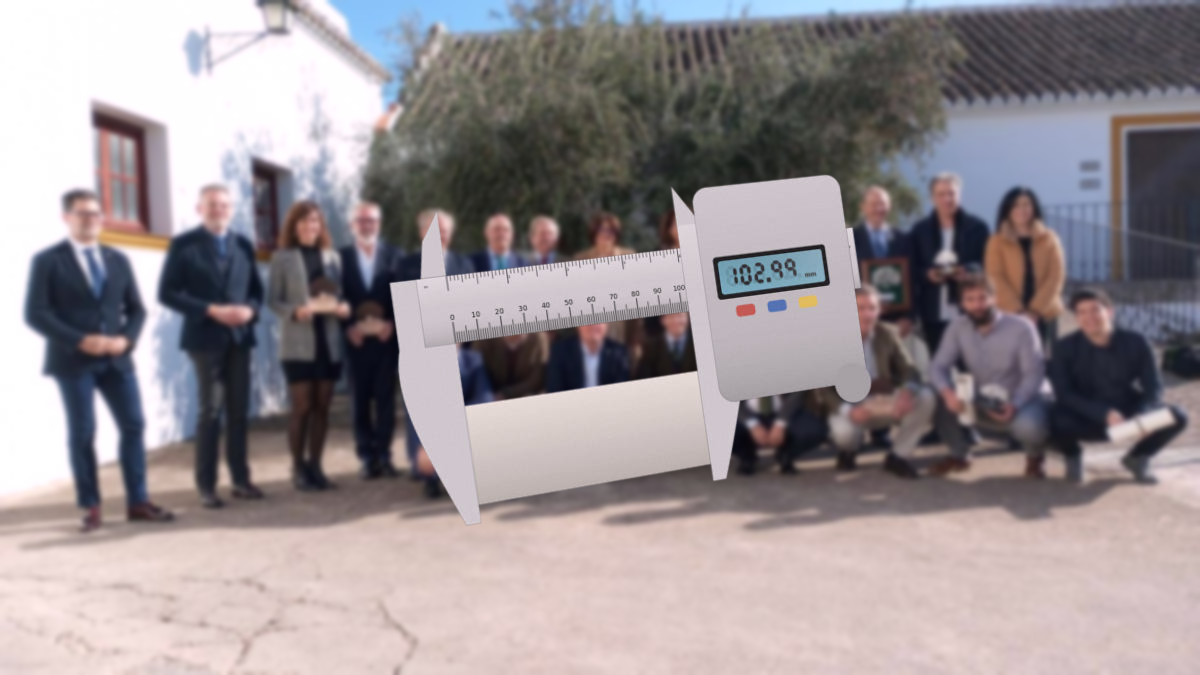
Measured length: 102.99 mm
